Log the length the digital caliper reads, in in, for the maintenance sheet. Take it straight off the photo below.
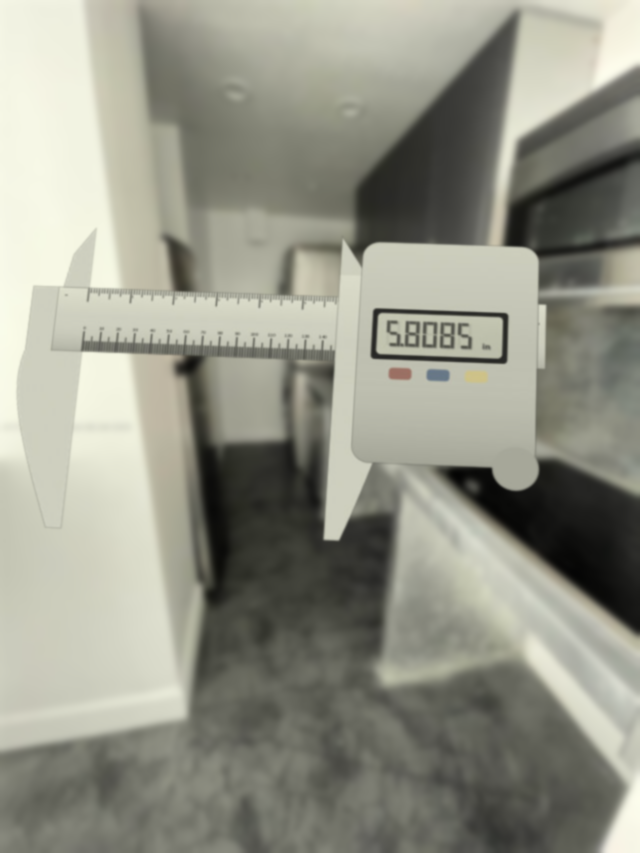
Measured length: 5.8085 in
